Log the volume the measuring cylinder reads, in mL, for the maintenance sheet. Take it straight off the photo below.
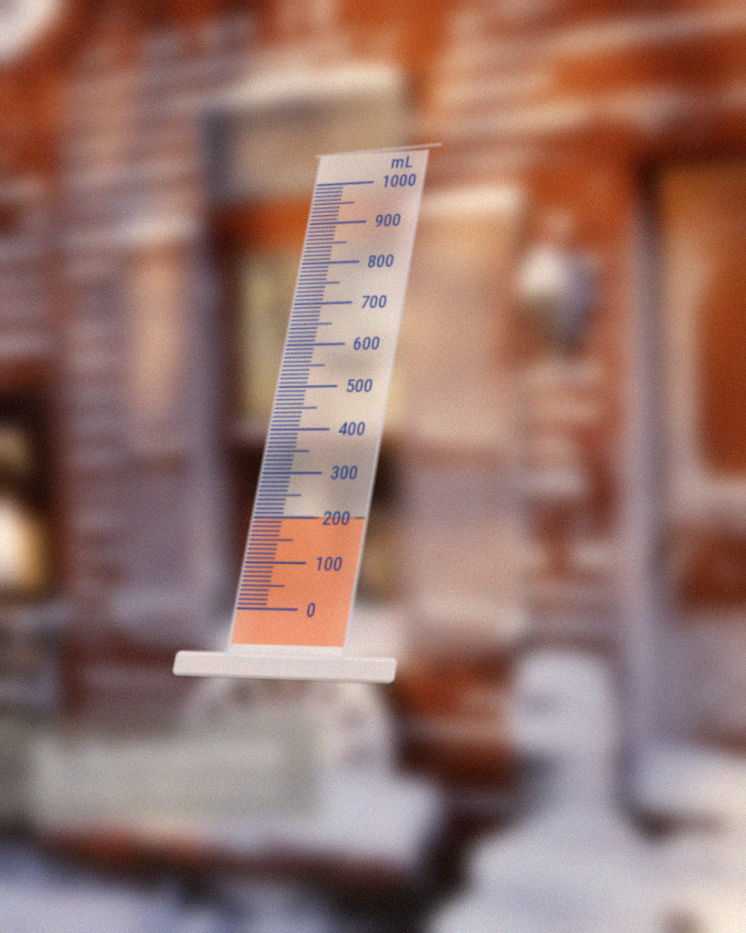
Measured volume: 200 mL
